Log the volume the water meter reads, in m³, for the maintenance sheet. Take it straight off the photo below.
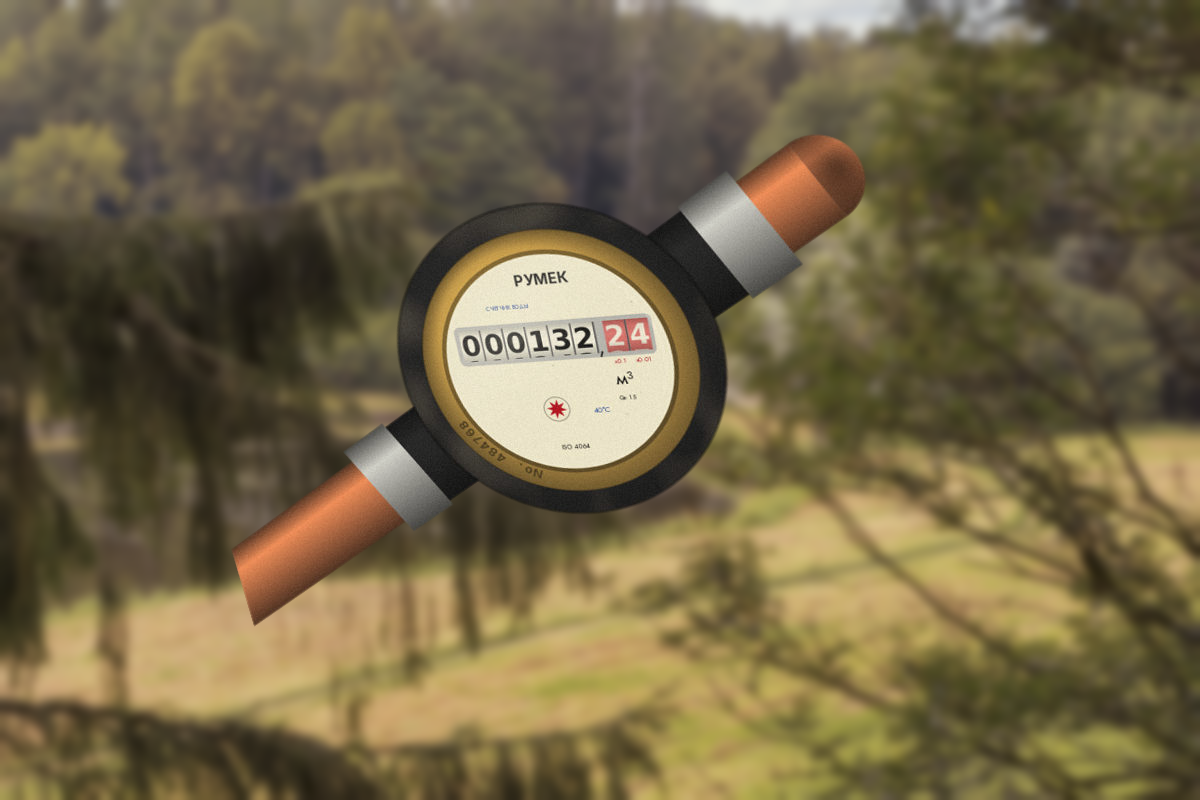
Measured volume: 132.24 m³
